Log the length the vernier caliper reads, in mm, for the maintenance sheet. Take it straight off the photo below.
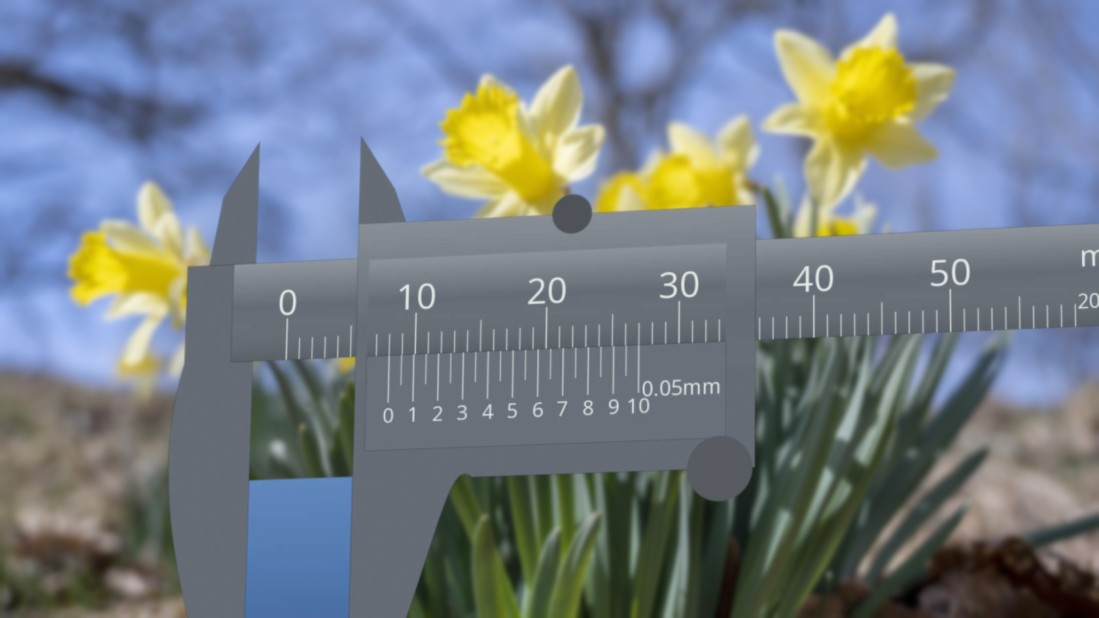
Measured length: 8.0 mm
